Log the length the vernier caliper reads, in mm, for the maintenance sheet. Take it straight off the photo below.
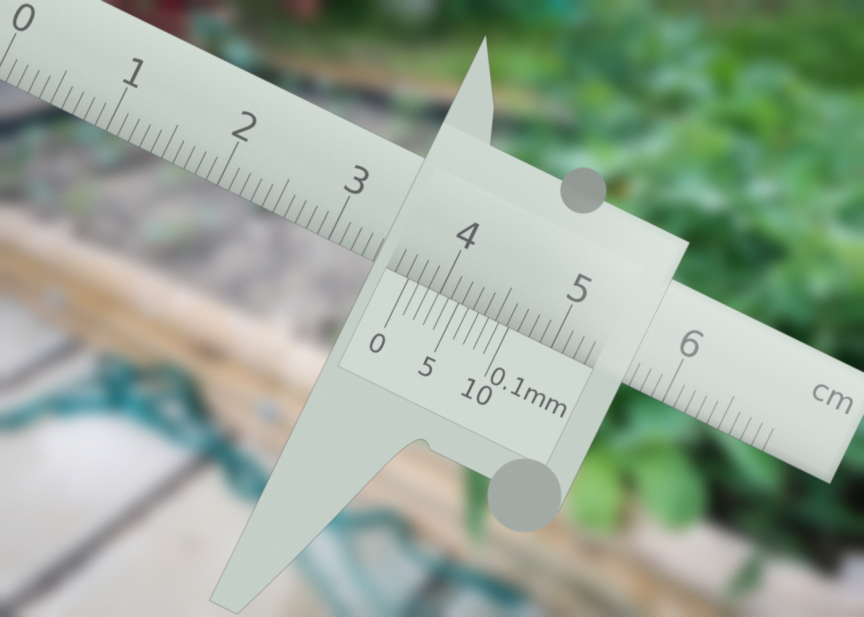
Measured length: 37.2 mm
